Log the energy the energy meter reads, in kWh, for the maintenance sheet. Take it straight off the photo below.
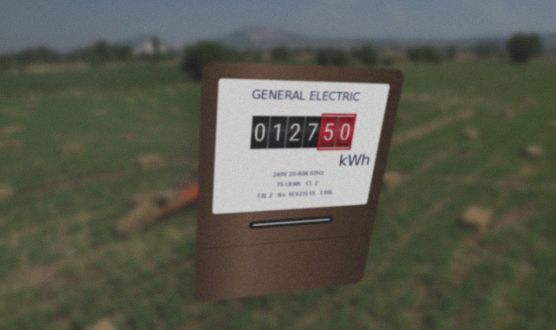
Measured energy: 127.50 kWh
